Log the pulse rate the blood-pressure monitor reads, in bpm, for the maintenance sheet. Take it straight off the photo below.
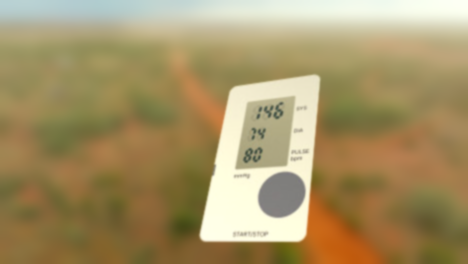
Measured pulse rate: 80 bpm
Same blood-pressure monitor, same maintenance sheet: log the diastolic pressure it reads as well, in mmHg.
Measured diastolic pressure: 74 mmHg
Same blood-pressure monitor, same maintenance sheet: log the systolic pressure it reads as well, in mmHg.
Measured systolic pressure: 146 mmHg
